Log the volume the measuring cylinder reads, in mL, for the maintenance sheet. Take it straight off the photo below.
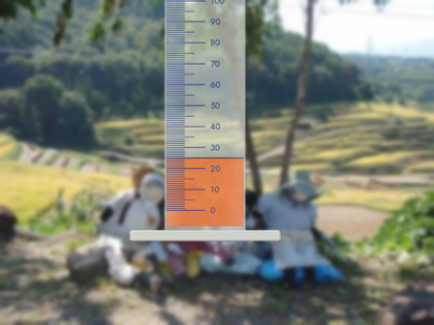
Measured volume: 25 mL
